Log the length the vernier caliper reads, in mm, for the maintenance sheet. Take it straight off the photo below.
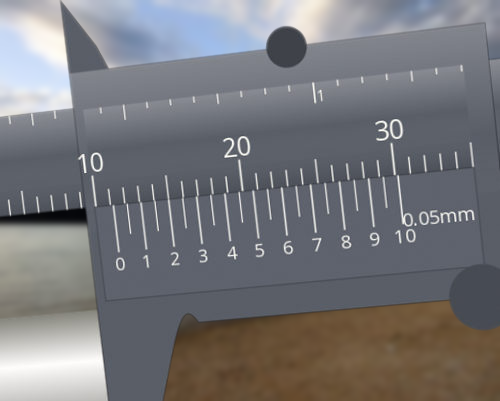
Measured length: 11.2 mm
